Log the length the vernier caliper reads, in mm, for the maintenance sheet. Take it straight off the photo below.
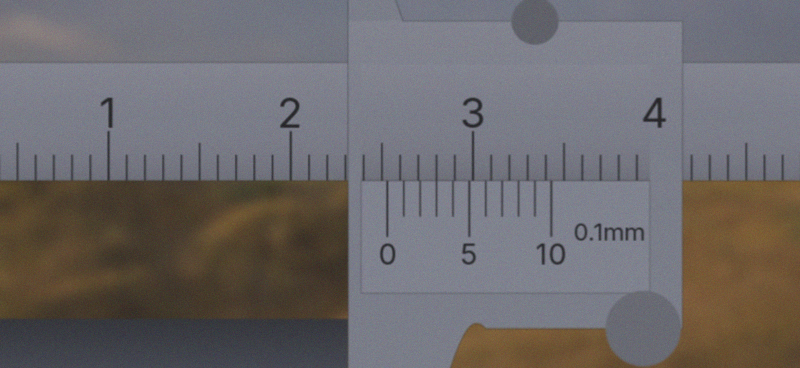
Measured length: 25.3 mm
